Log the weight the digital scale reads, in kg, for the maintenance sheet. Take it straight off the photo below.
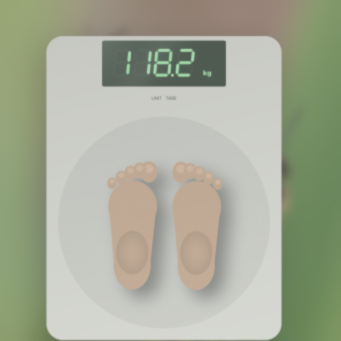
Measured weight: 118.2 kg
